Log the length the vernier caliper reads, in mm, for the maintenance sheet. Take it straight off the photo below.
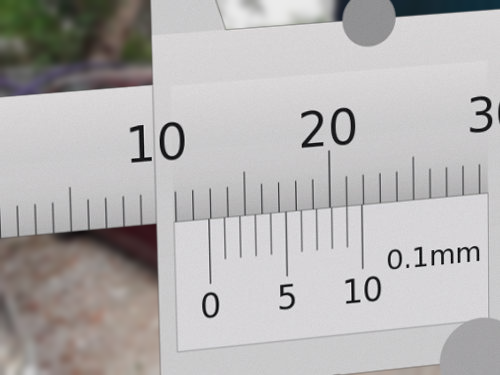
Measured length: 12.9 mm
